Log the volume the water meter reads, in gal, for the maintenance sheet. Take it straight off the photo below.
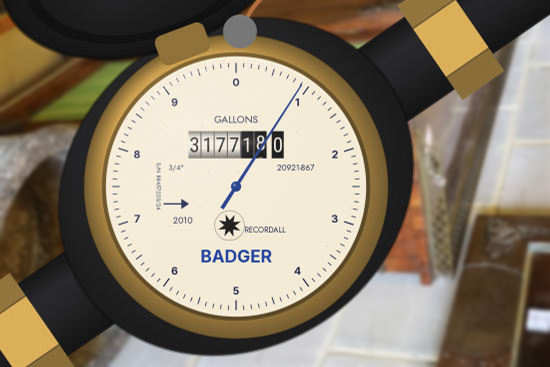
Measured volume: 3177180.9 gal
